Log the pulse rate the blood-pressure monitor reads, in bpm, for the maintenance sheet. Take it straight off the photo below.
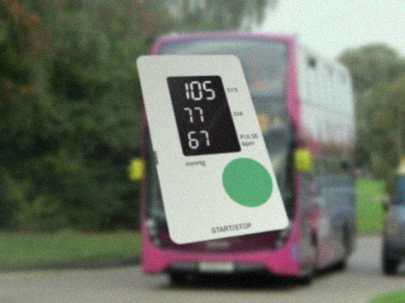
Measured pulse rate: 67 bpm
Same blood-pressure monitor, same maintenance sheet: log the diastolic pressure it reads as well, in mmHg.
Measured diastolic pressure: 77 mmHg
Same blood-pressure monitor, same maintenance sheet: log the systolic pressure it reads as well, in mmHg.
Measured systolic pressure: 105 mmHg
